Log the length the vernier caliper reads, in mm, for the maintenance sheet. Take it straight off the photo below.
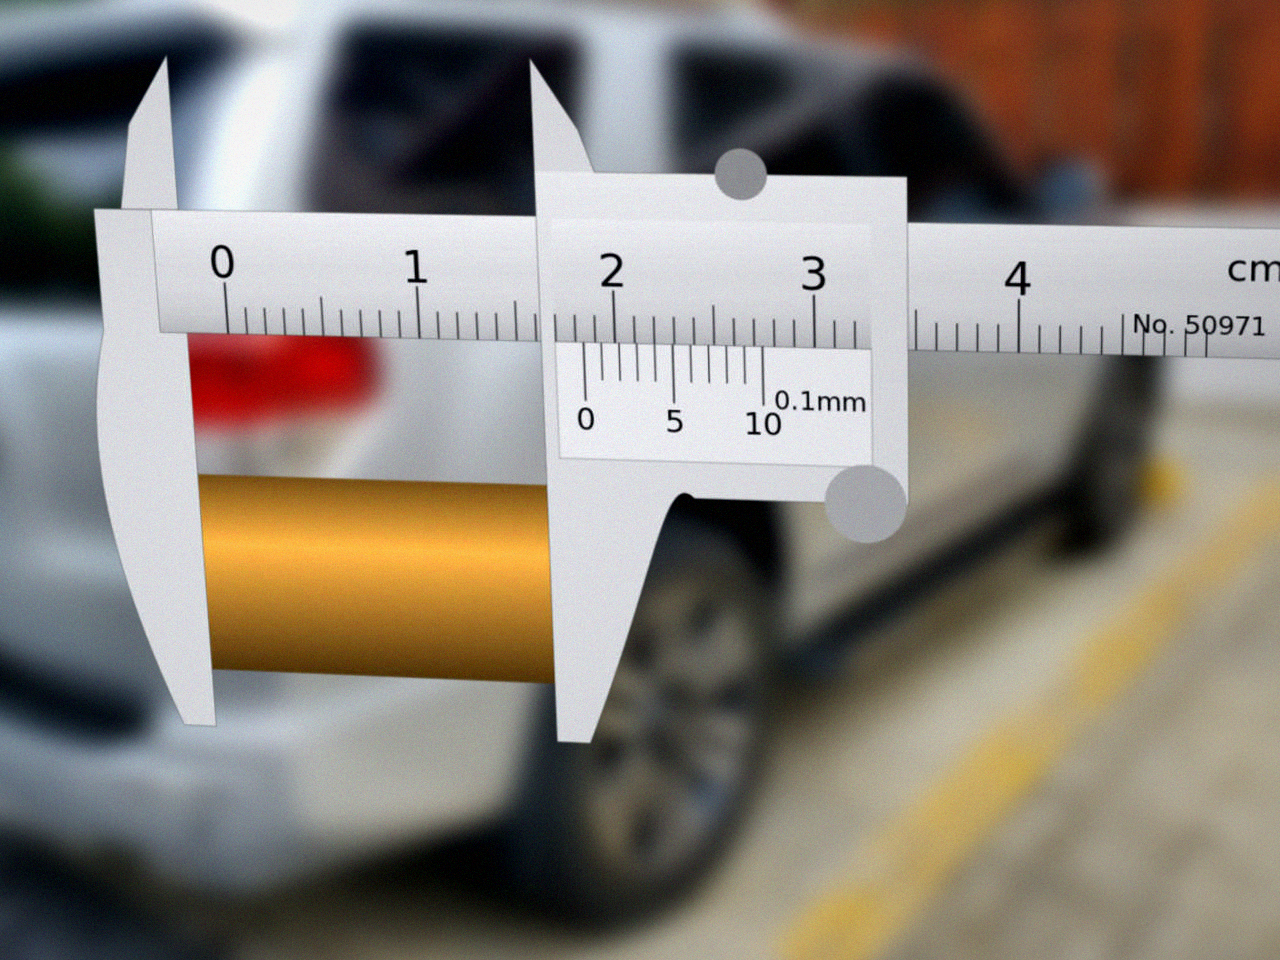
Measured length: 18.4 mm
